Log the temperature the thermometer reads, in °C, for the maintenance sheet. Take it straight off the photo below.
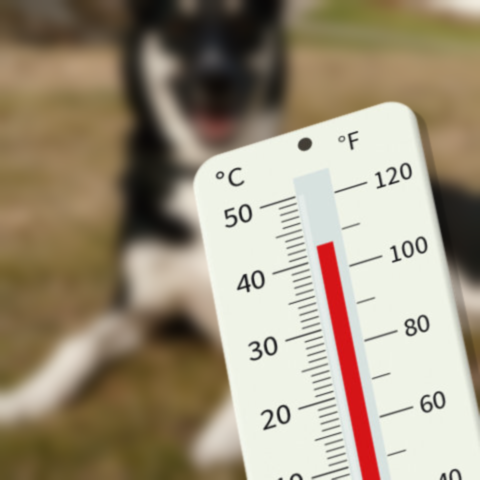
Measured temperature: 42 °C
